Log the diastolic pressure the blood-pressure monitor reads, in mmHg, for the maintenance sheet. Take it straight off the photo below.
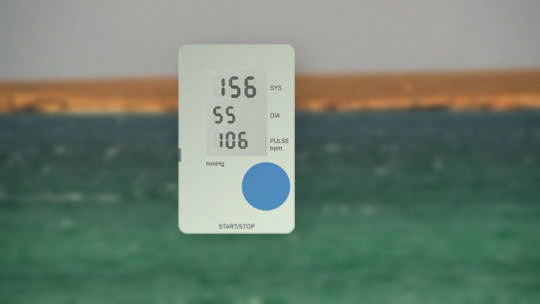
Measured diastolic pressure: 55 mmHg
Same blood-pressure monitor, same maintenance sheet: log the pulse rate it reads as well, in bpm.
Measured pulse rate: 106 bpm
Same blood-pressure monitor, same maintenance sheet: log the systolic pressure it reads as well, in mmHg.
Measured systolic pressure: 156 mmHg
